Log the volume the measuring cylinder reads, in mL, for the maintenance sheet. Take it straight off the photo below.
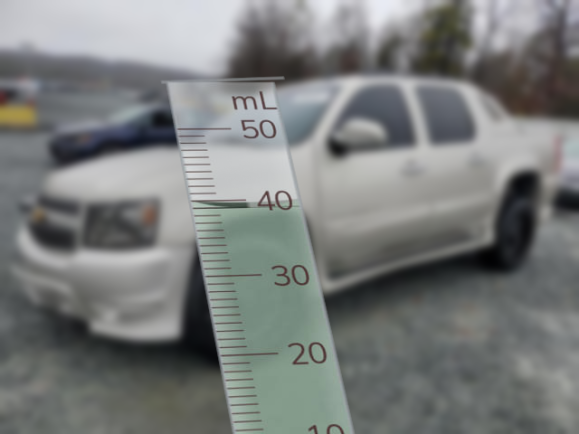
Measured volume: 39 mL
